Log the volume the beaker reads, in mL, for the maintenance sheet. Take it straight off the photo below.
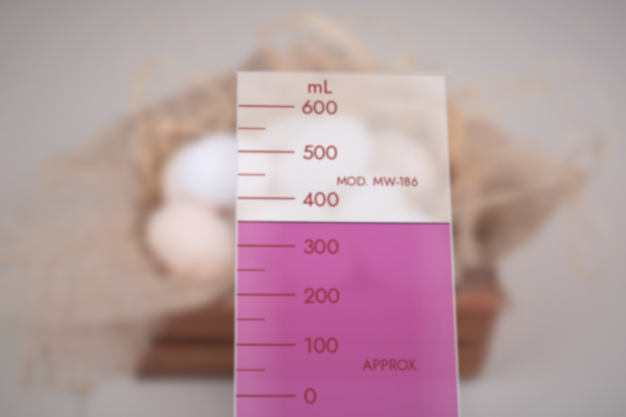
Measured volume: 350 mL
